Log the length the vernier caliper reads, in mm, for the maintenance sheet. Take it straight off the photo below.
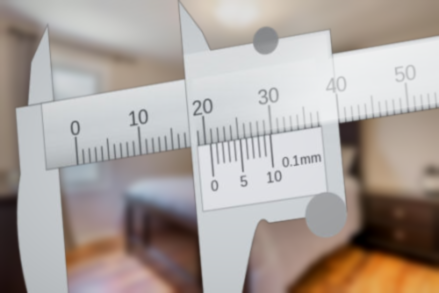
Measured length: 20.8 mm
